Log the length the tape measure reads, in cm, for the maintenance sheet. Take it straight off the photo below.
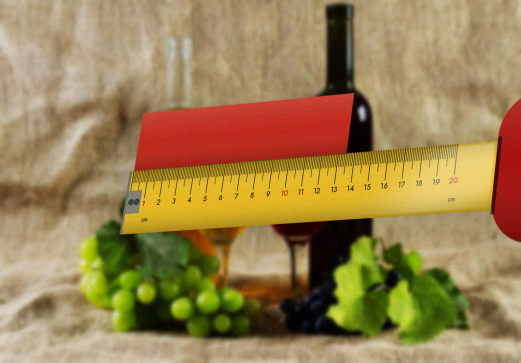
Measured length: 13.5 cm
